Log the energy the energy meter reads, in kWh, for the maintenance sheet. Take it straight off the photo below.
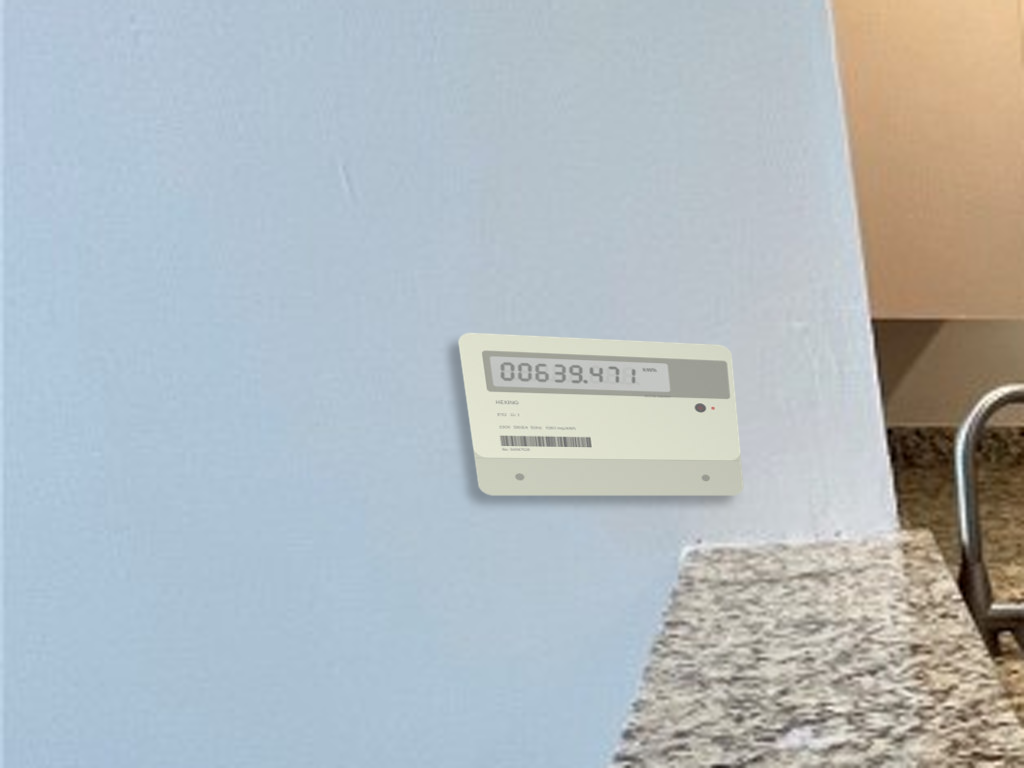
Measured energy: 639.471 kWh
